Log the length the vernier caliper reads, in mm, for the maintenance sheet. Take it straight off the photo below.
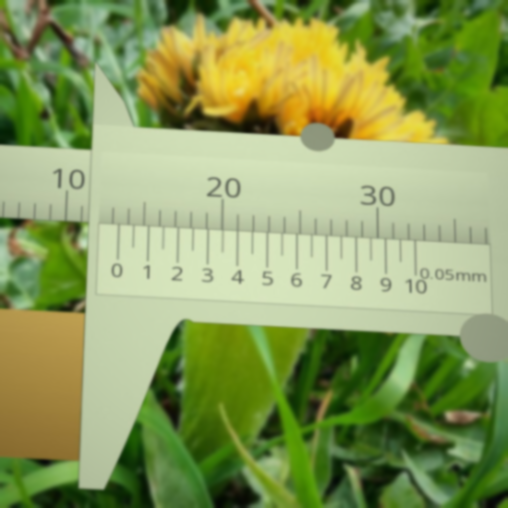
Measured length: 13.4 mm
